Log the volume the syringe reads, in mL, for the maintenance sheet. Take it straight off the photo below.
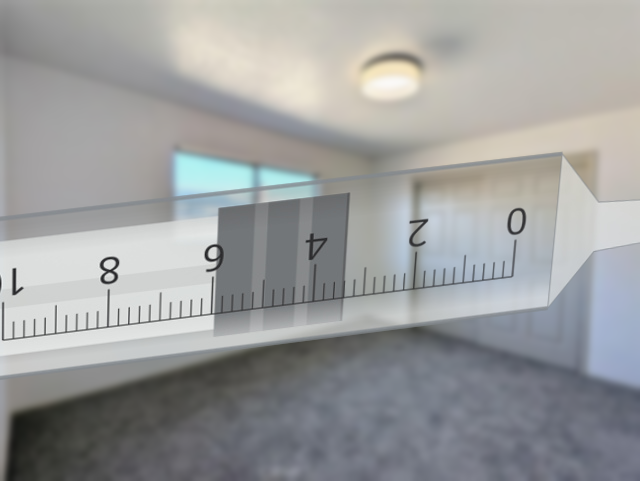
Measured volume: 3.4 mL
